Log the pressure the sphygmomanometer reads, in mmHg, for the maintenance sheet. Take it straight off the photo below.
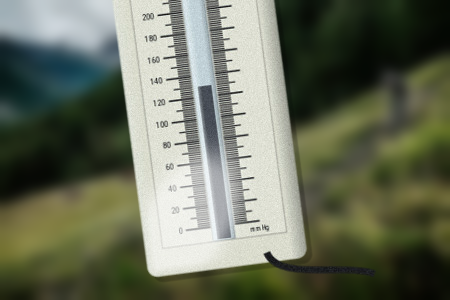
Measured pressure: 130 mmHg
